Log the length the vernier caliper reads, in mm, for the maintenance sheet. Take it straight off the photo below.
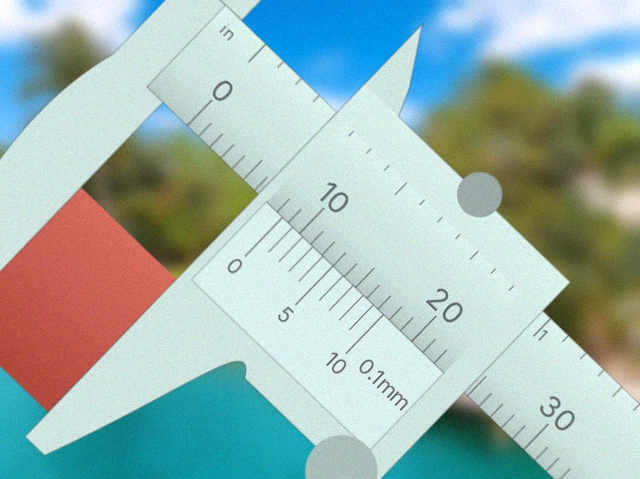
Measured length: 8.5 mm
